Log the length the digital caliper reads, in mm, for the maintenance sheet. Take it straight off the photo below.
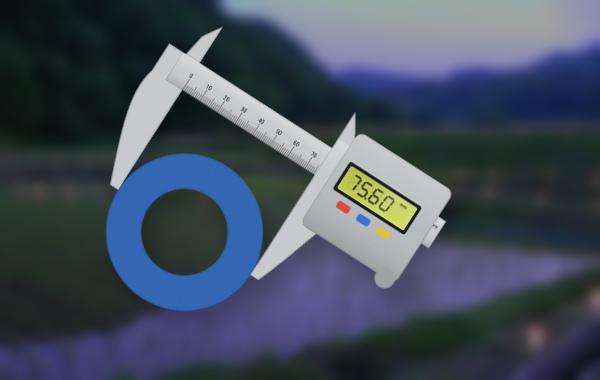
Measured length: 75.60 mm
